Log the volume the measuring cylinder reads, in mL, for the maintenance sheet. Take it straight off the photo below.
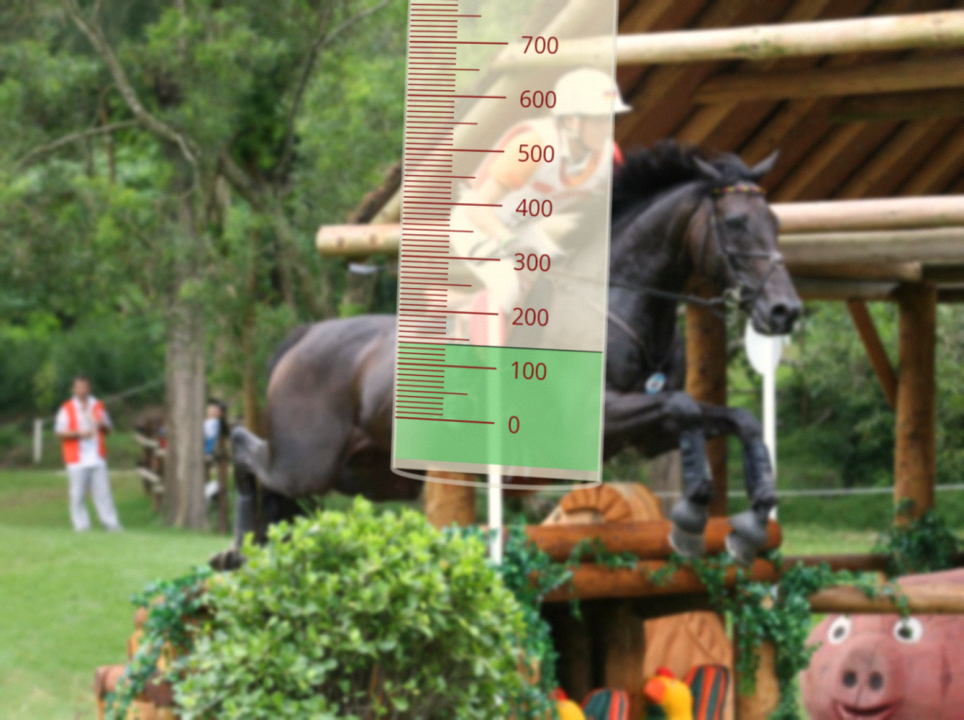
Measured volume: 140 mL
